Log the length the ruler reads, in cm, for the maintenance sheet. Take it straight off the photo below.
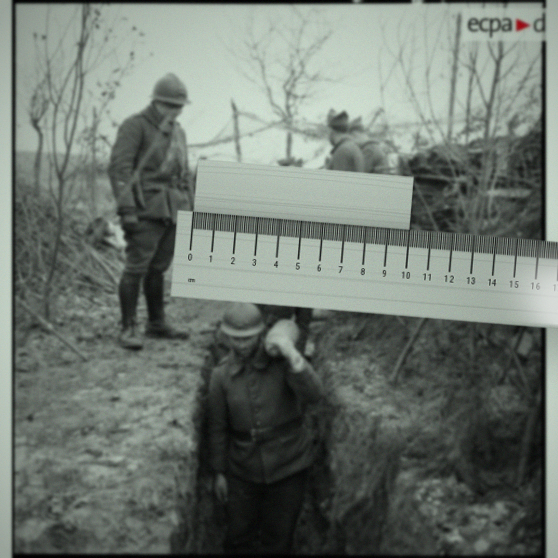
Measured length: 10 cm
